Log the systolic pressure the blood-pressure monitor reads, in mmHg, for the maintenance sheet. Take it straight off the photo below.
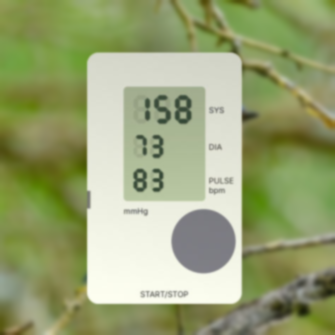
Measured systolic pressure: 158 mmHg
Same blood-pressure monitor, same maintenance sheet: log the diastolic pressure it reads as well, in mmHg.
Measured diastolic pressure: 73 mmHg
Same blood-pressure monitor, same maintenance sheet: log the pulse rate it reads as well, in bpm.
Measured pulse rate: 83 bpm
